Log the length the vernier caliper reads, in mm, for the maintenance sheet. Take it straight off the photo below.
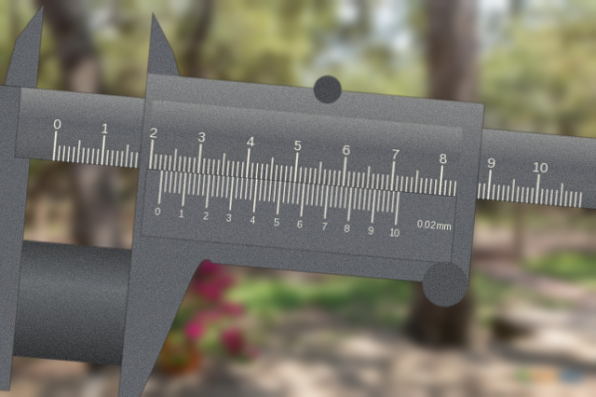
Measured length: 22.5 mm
